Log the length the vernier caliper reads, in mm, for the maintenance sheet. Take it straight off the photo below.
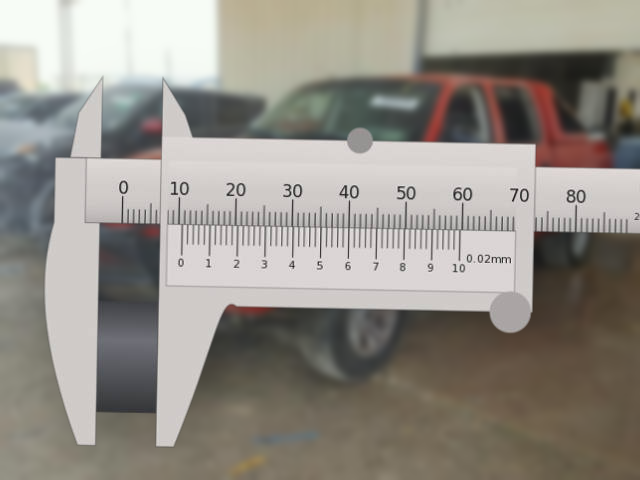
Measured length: 10.6 mm
